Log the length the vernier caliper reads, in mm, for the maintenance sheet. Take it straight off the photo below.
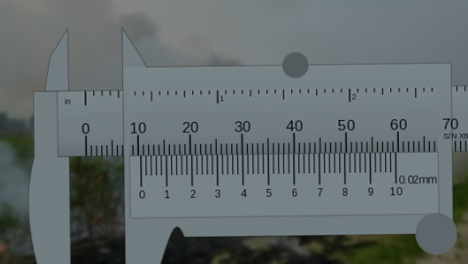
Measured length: 10.5 mm
